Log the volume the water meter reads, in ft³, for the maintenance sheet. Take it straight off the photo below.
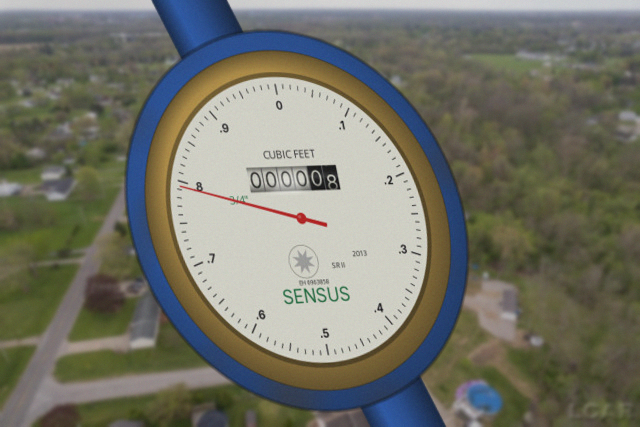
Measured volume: 7.79 ft³
